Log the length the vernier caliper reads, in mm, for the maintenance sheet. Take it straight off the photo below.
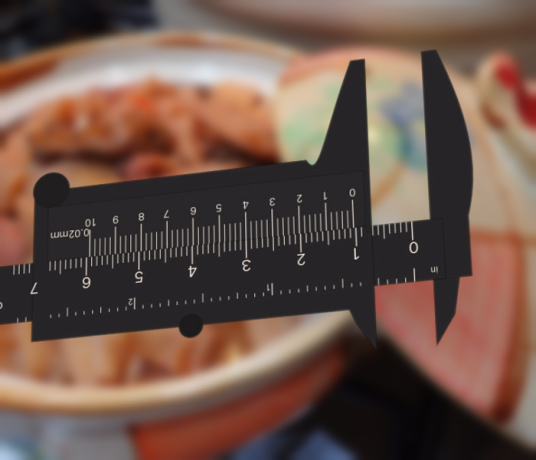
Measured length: 10.4 mm
